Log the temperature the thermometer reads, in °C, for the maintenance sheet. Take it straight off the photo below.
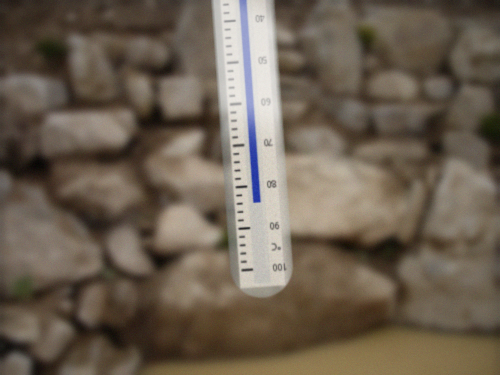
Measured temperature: 84 °C
